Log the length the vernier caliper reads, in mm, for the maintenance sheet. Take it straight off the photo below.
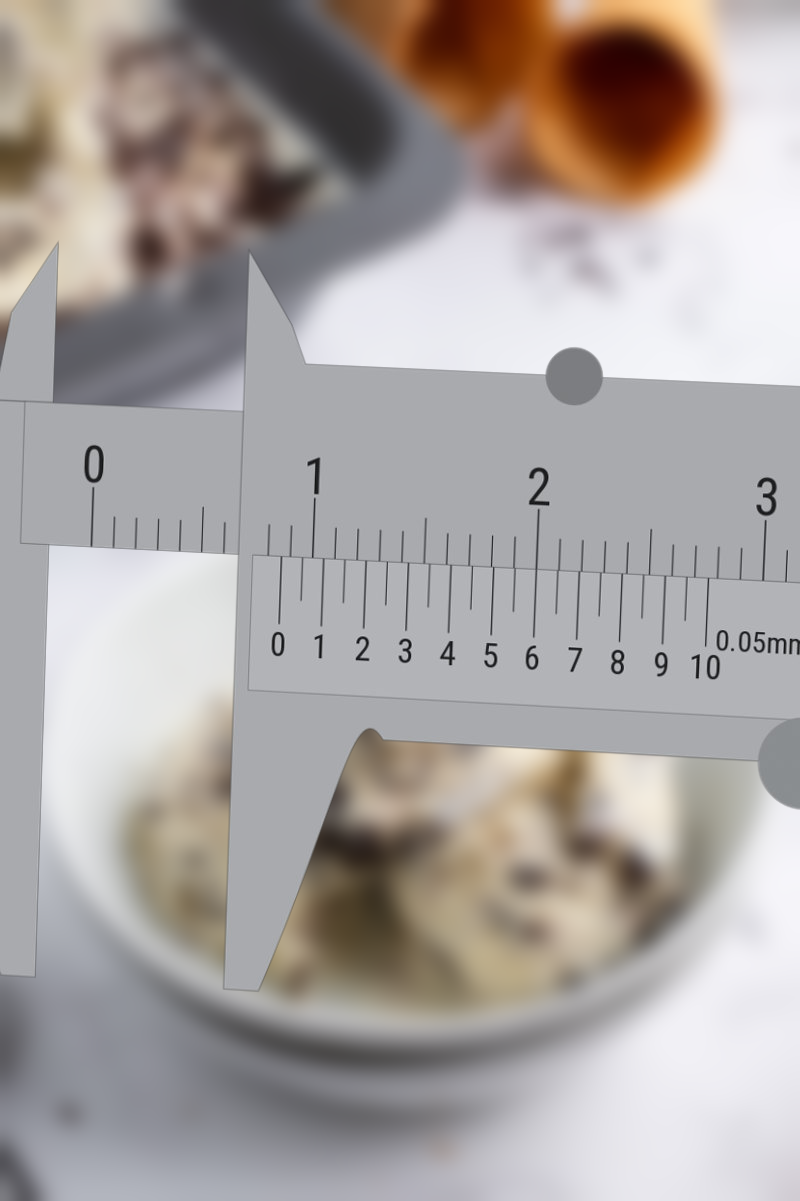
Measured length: 8.60 mm
